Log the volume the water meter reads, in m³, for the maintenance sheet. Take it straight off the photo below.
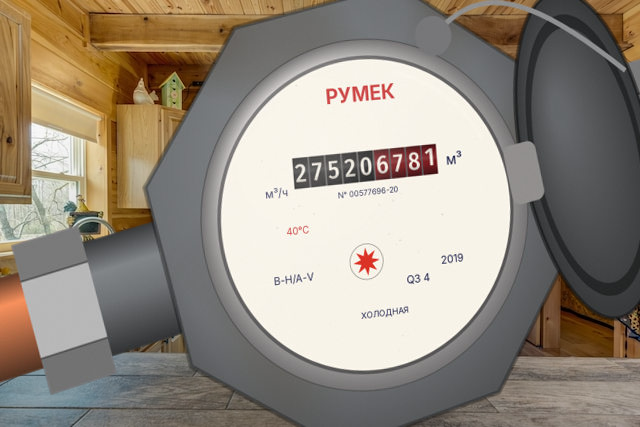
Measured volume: 27520.6781 m³
